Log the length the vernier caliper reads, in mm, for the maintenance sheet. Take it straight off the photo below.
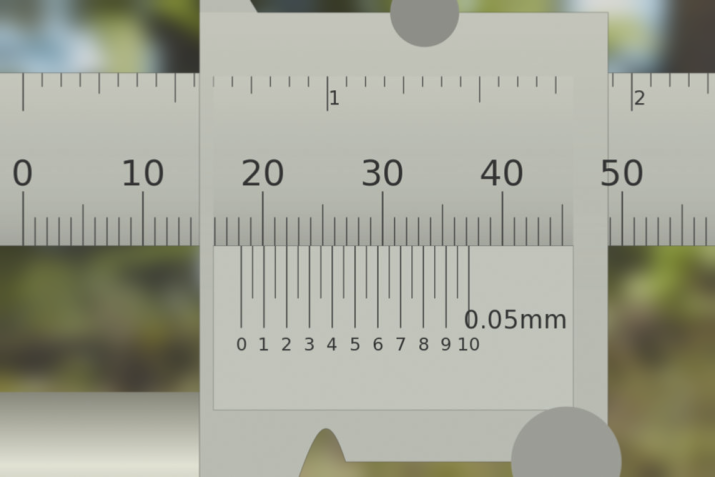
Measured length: 18.2 mm
